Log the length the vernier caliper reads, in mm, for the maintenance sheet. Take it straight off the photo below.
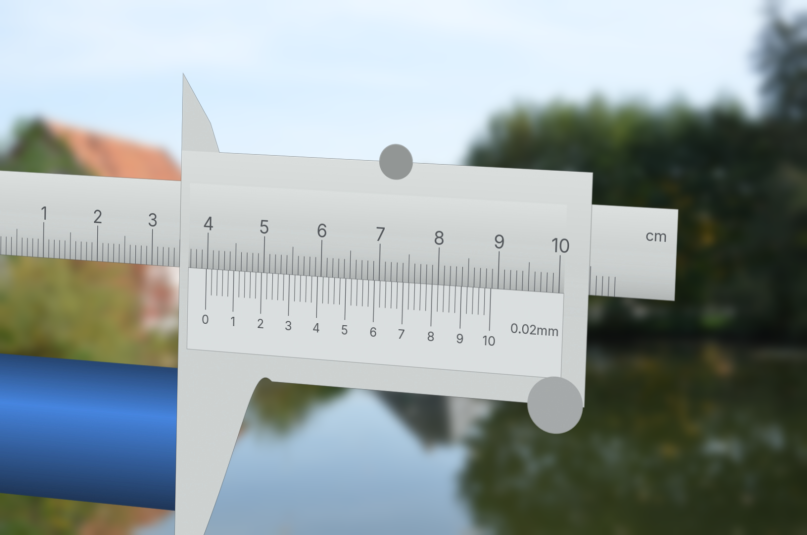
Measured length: 39.8 mm
